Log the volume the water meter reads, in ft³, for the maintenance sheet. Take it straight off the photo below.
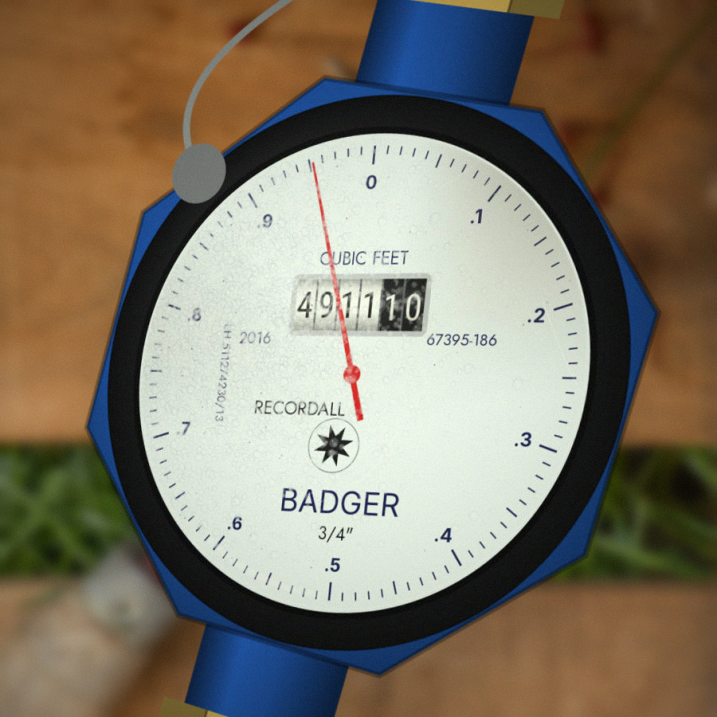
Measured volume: 491109.95 ft³
